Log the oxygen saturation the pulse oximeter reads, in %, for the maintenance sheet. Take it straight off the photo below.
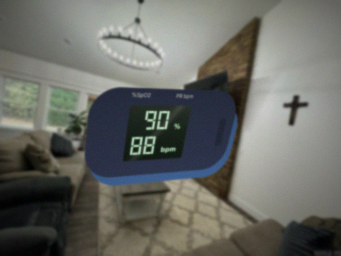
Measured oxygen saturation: 90 %
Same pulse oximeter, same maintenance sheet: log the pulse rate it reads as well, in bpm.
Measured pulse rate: 88 bpm
